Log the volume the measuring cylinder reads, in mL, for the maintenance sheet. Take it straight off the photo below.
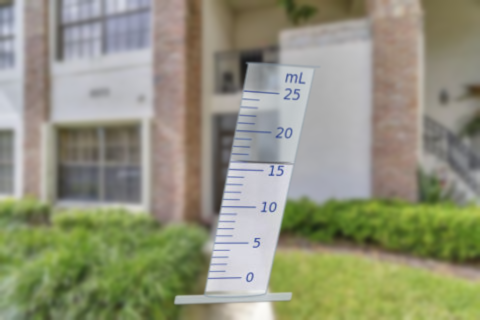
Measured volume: 16 mL
